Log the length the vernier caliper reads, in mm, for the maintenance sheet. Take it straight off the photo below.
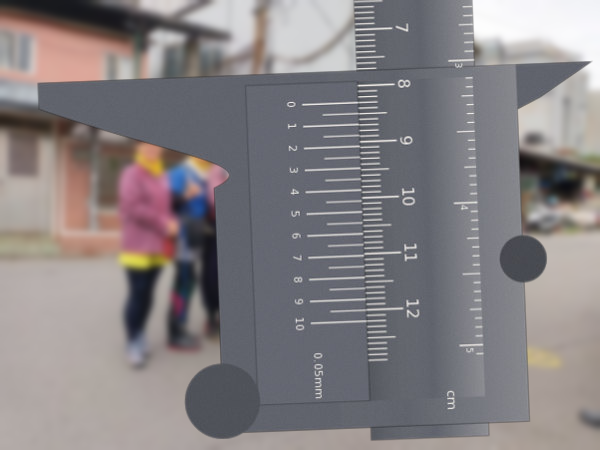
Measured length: 83.0 mm
